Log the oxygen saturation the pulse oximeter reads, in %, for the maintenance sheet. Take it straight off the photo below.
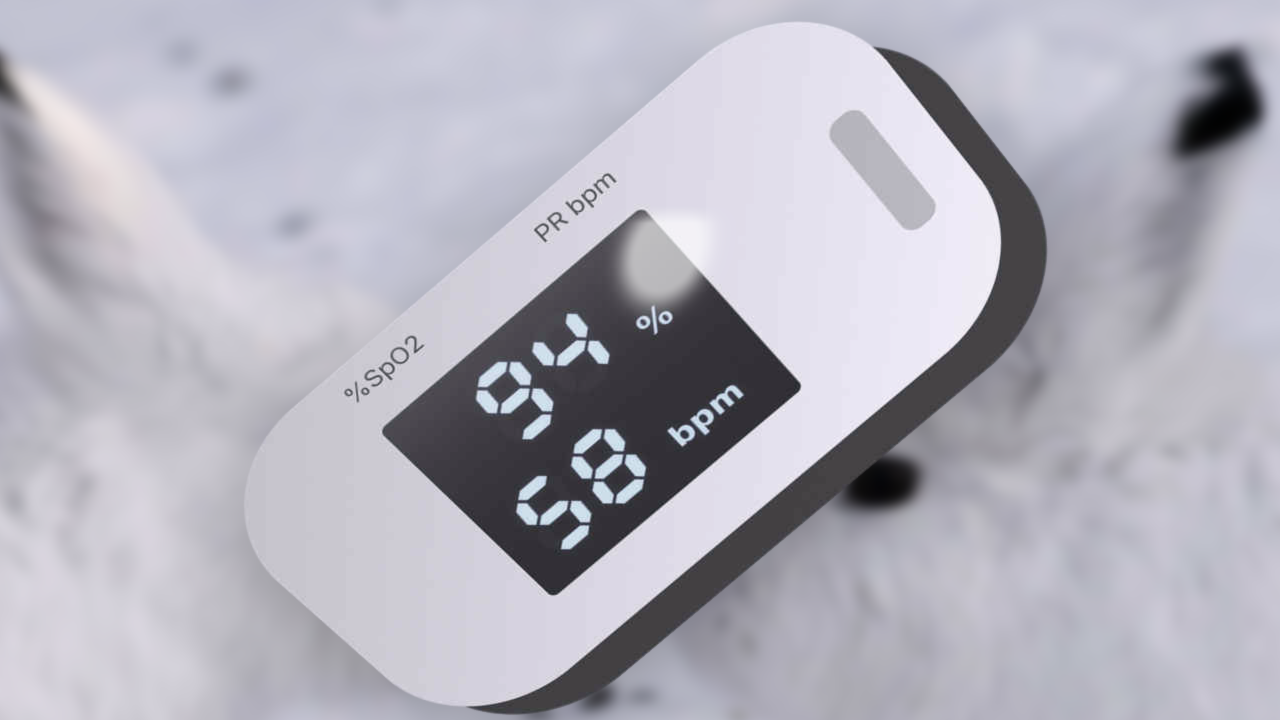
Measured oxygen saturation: 94 %
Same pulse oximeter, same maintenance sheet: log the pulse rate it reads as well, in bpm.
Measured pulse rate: 58 bpm
